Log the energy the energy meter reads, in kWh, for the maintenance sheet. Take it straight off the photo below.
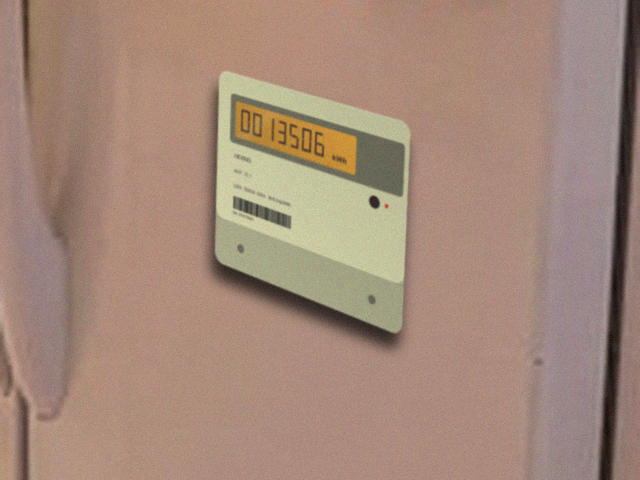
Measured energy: 13506 kWh
